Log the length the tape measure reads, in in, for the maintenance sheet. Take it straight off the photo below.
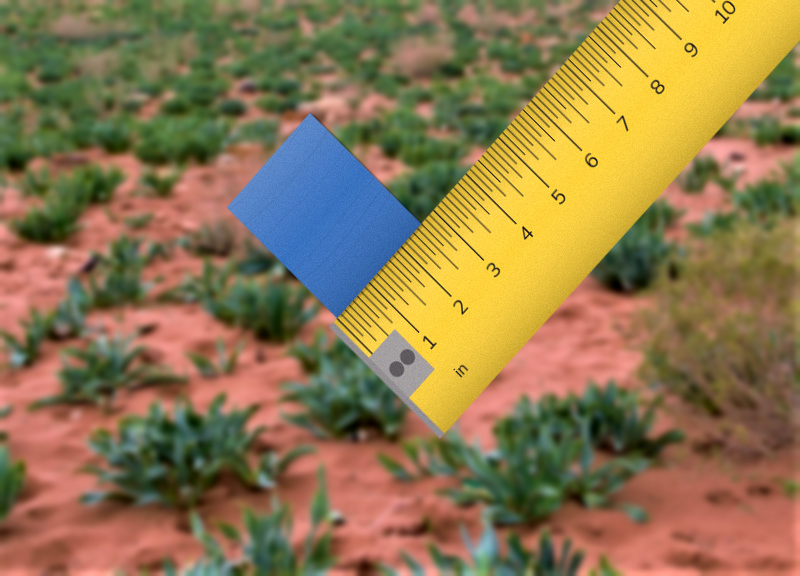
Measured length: 2.625 in
